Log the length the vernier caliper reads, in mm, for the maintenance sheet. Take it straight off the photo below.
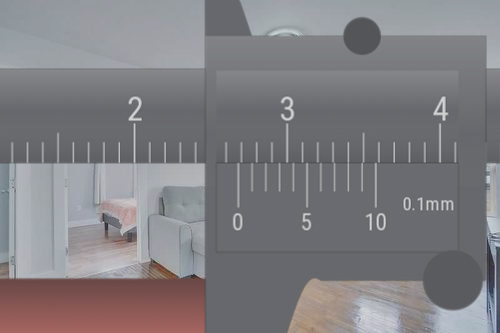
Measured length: 26.8 mm
